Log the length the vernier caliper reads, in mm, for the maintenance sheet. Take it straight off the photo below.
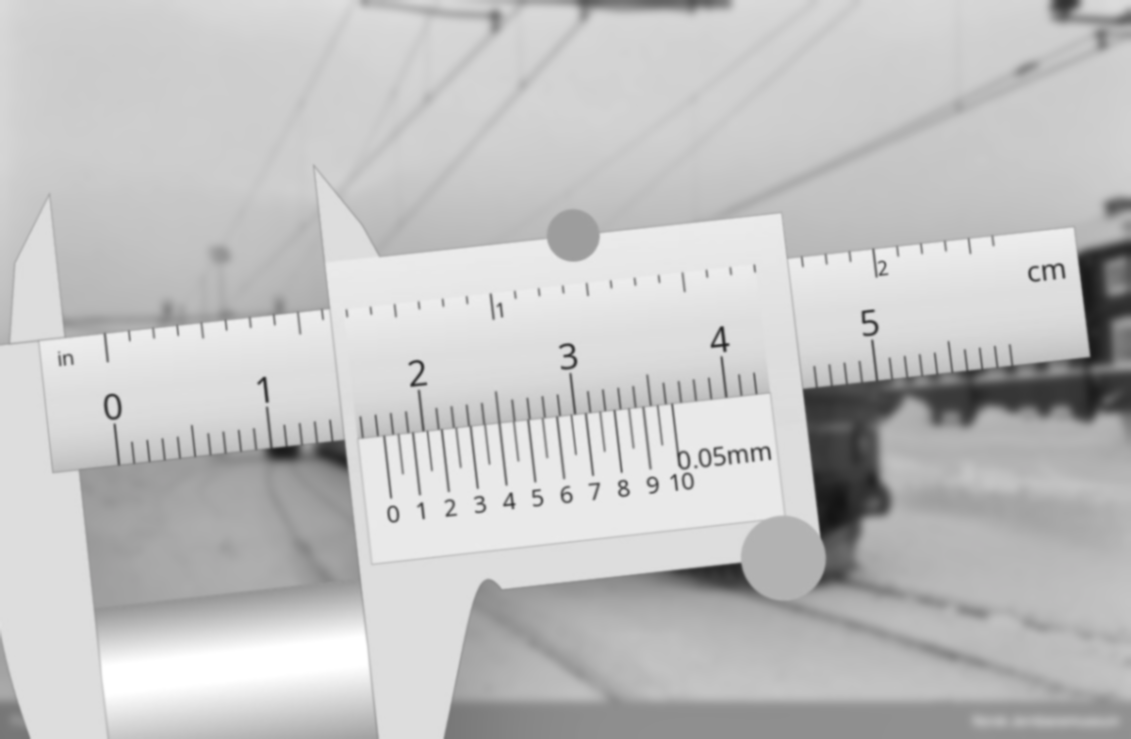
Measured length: 17.4 mm
